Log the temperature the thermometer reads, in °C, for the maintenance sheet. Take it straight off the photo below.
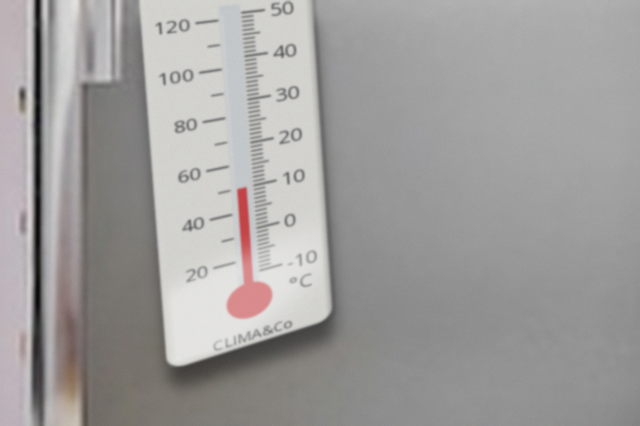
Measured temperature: 10 °C
